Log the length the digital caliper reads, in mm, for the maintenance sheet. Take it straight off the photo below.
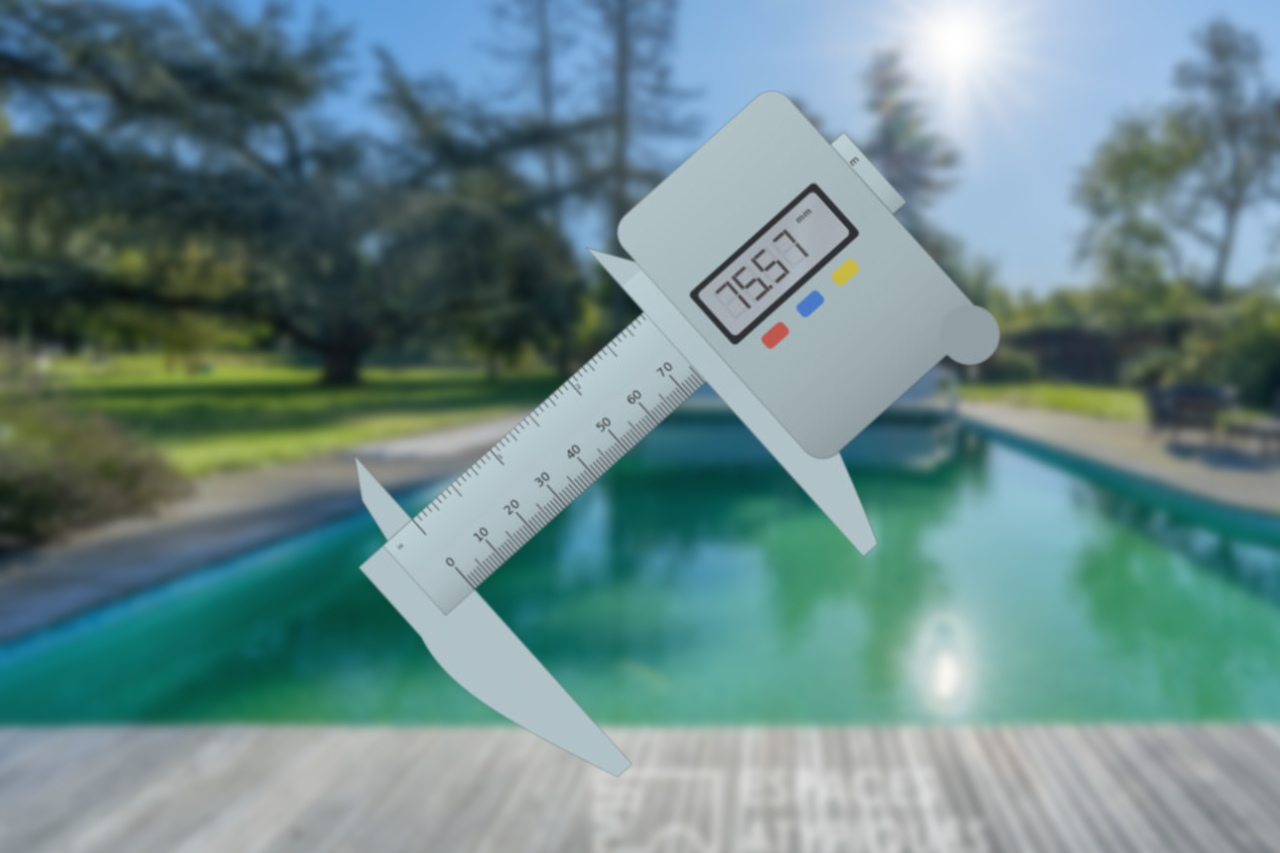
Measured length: 75.57 mm
